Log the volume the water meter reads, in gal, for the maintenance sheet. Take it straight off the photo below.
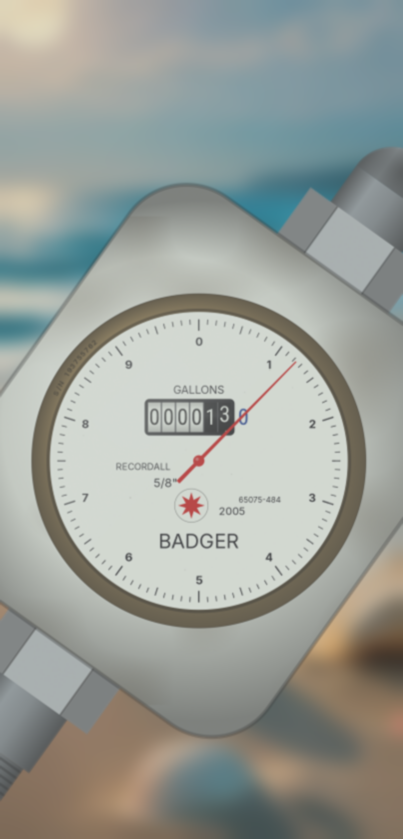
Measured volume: 131.2 gal
